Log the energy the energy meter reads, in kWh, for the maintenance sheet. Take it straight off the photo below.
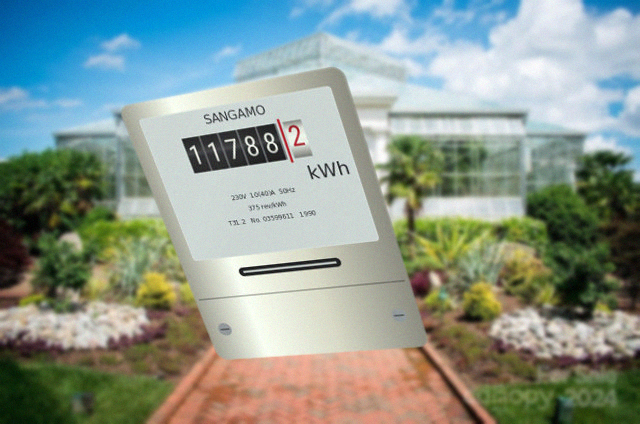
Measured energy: 11788.2 kWh
